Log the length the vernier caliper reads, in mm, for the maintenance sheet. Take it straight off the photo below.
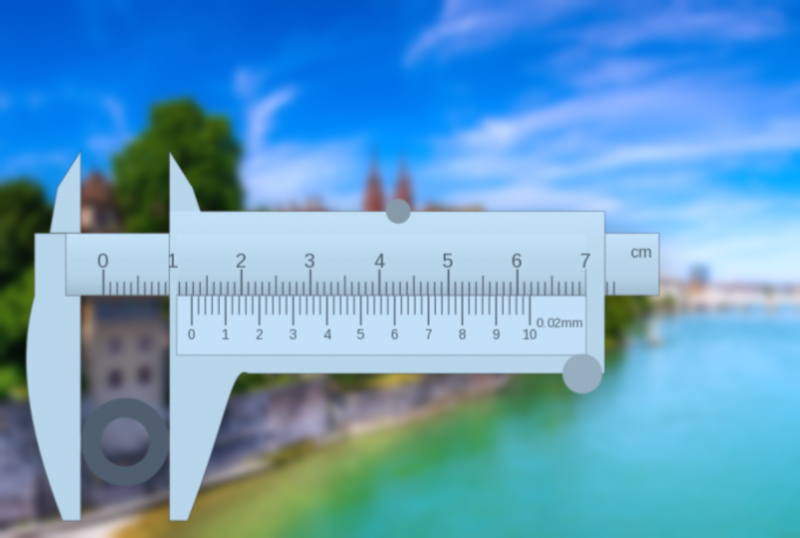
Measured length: 12.8 mm
